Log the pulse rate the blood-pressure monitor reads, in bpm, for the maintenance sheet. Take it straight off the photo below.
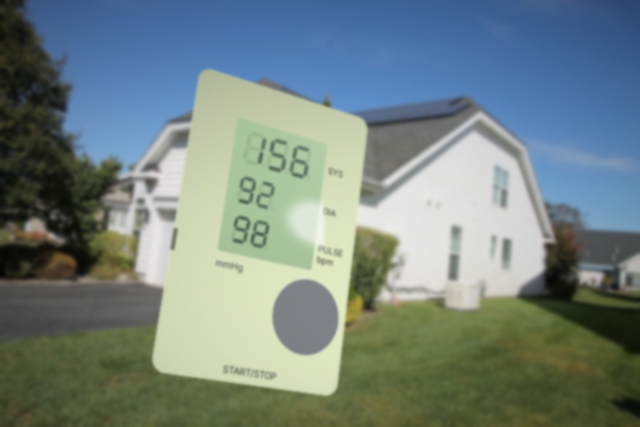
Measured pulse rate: 98 bpm
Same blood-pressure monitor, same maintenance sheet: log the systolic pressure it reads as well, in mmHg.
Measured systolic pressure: 156 mmHg
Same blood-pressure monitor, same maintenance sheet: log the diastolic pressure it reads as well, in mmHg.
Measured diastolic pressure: 92 mmHg
